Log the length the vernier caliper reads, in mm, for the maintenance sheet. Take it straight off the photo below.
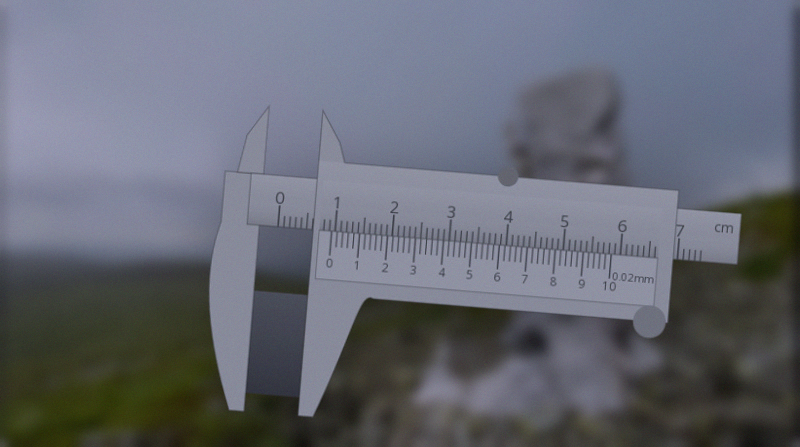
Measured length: 9.4 mm
